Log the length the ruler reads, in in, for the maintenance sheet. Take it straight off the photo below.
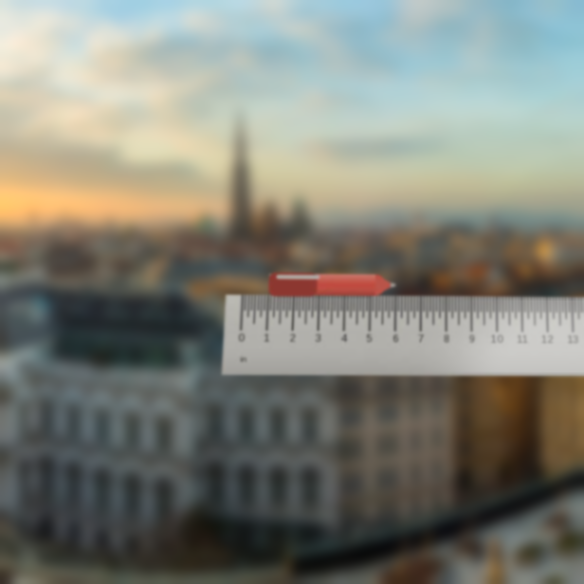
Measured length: 5 in
